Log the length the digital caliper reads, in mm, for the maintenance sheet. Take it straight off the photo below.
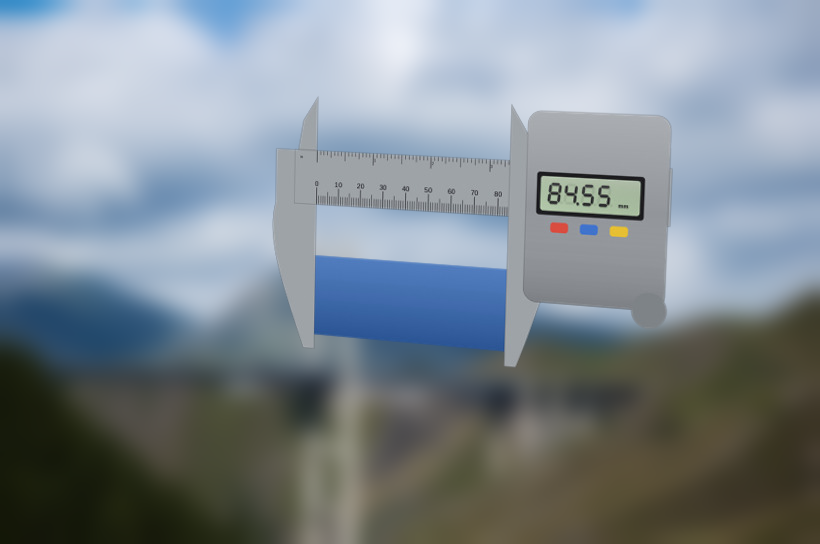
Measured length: 84.55 mm
